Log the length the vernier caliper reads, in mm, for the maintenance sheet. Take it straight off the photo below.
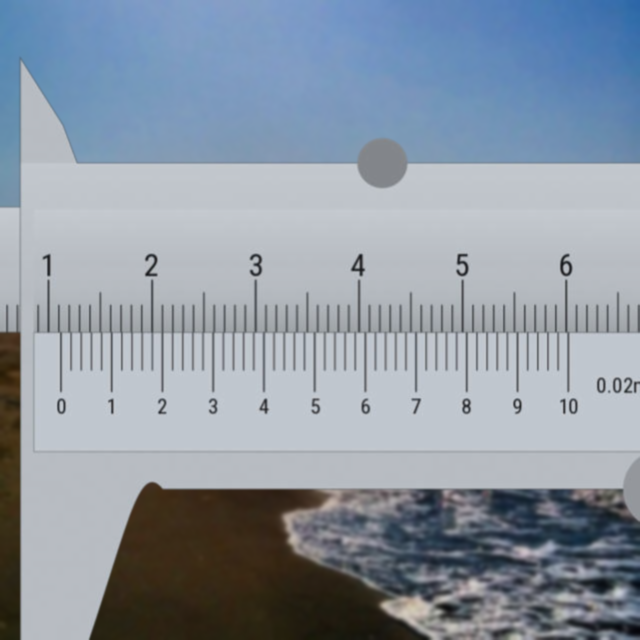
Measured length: 11.2 mm
